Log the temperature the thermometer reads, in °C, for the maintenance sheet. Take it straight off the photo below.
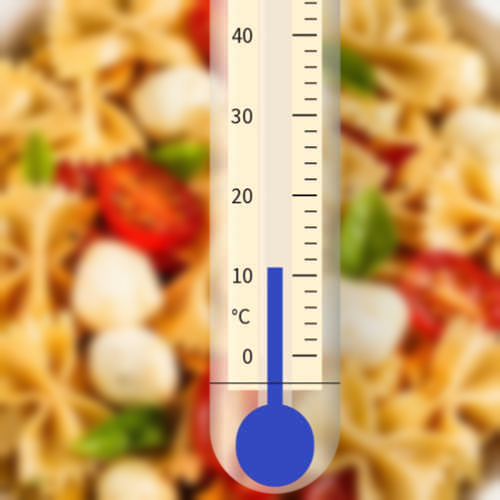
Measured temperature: 11 °C
